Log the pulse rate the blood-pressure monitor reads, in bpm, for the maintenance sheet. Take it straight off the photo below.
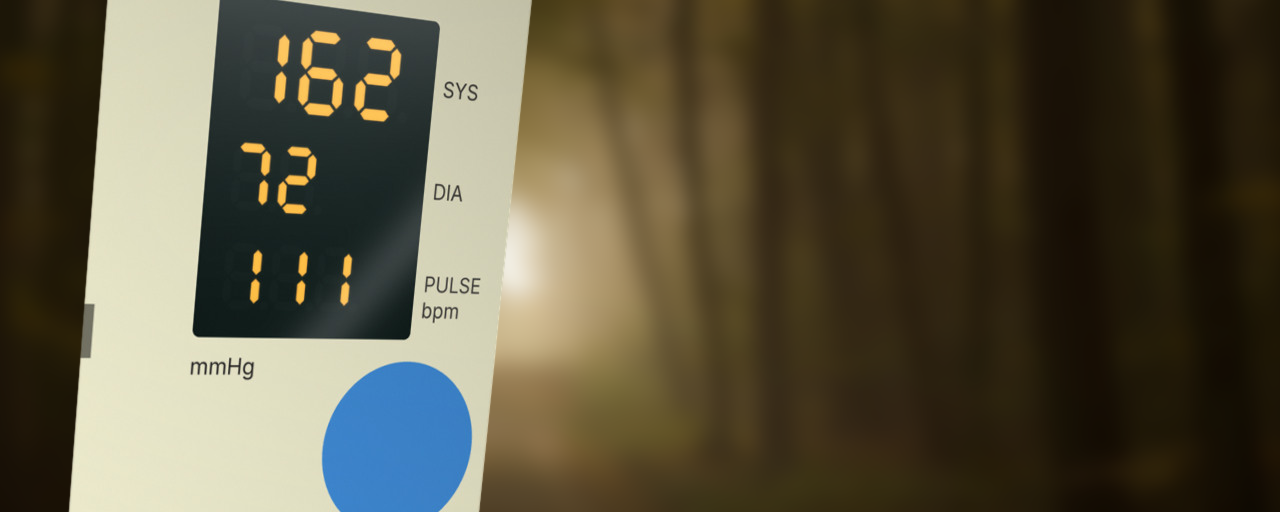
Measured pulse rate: 111 bpm
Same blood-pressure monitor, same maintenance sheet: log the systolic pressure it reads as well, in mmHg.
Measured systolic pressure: 162 mmHg
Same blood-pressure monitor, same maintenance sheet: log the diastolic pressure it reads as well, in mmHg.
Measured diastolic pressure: 72 mmHg
